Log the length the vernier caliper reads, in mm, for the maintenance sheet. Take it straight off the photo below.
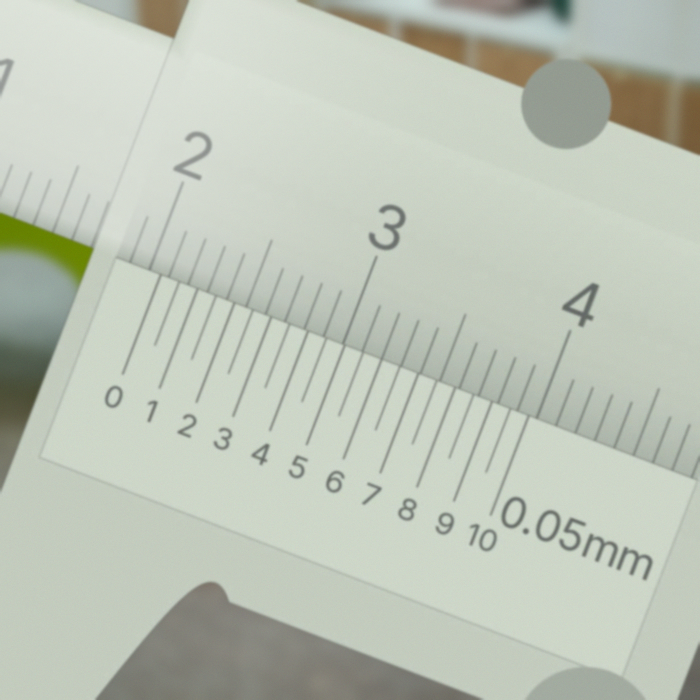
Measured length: 20.6 mm
